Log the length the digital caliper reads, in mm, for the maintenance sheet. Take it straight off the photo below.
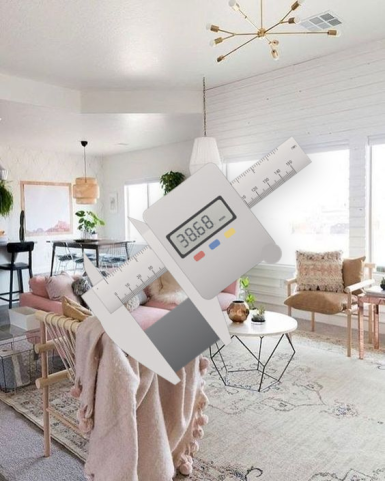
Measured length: 38.68 mm
